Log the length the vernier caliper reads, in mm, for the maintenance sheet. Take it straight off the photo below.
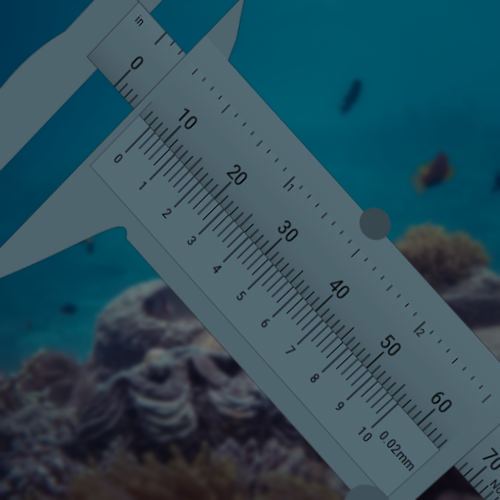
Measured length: 7.2 mm
